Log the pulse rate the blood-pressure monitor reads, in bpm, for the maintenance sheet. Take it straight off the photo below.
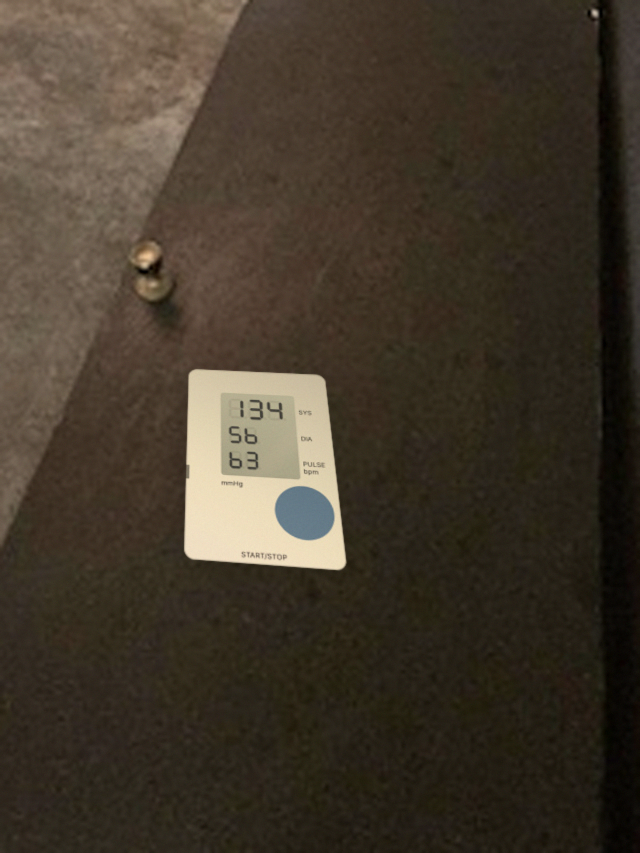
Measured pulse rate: 63 bpm
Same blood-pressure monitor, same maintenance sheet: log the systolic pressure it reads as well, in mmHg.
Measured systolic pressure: 134 mmHg
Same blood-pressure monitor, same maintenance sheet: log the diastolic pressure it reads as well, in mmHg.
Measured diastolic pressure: 56 mmHg
